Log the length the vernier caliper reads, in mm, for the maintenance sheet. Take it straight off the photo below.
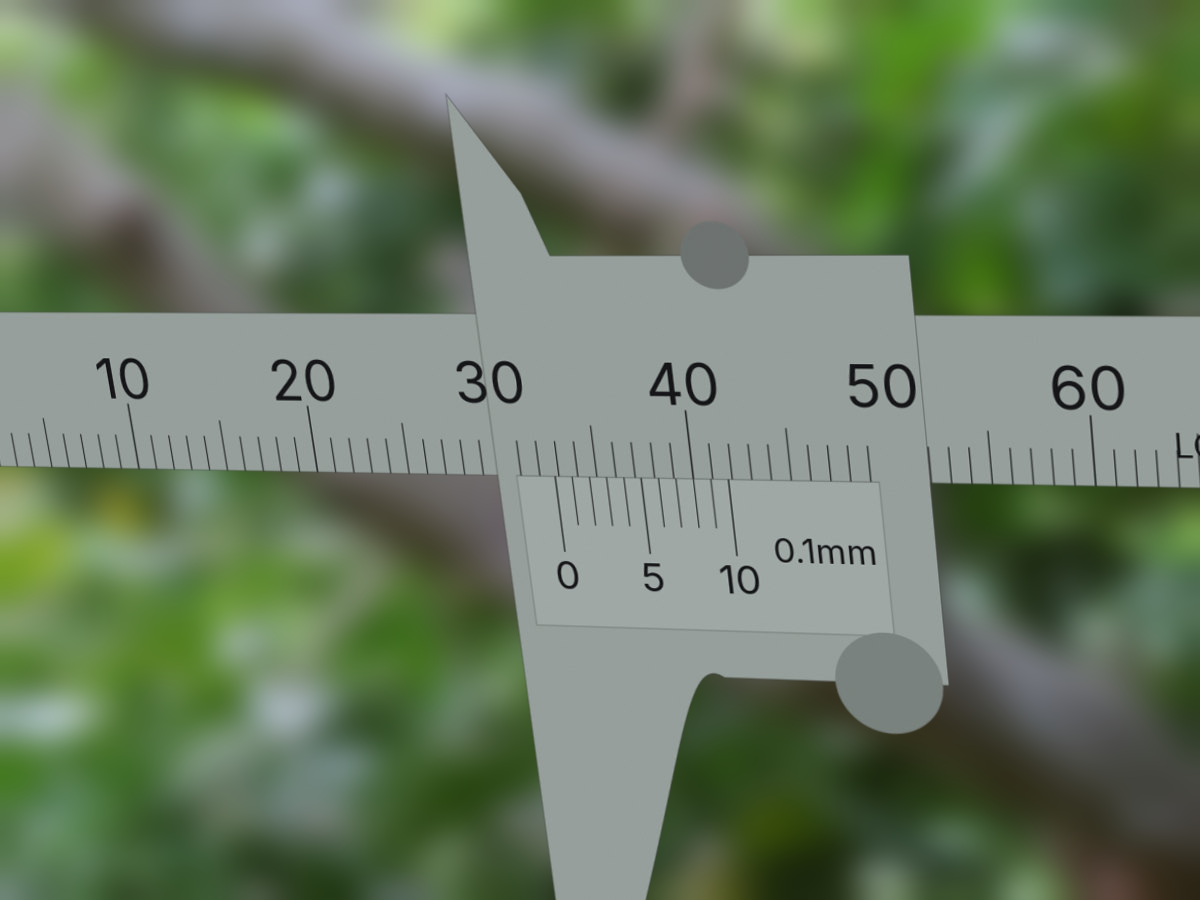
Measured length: 32.8 mm
